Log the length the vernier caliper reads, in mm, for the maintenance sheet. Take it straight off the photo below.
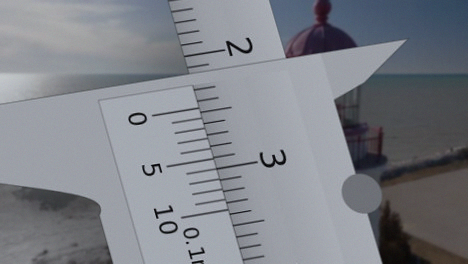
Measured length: 24.6 mm
